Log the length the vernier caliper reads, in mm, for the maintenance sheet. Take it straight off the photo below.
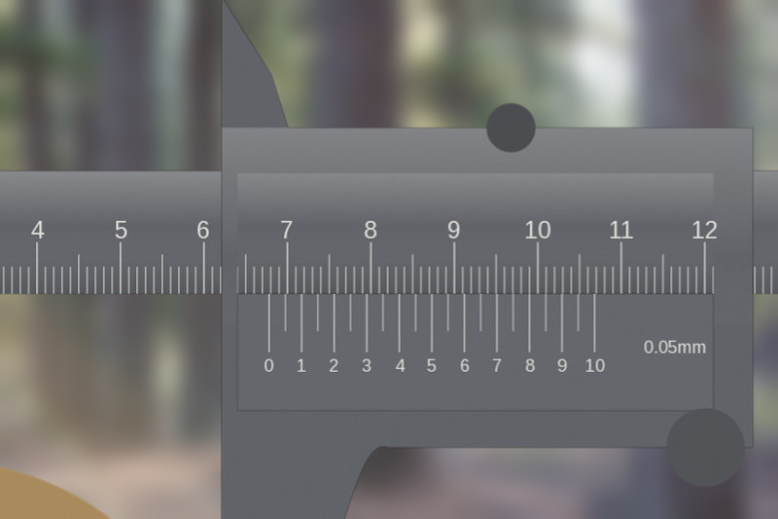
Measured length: 67.8 mm
